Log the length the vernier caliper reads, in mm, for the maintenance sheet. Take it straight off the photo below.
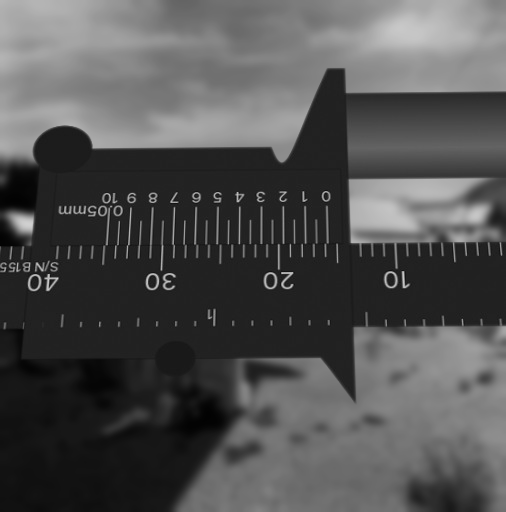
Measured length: 15.8 mm
